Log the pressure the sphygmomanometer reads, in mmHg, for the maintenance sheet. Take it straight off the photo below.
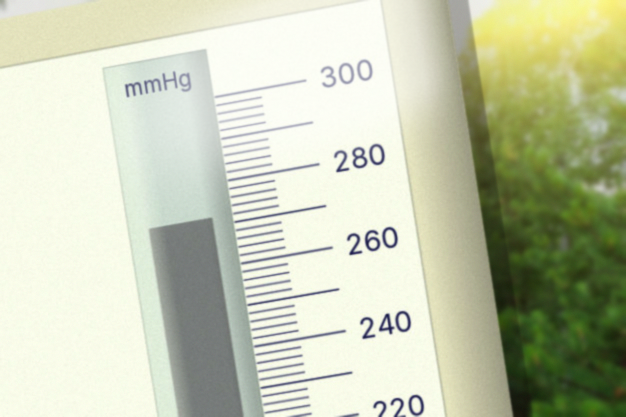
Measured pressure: 272 mmHg
